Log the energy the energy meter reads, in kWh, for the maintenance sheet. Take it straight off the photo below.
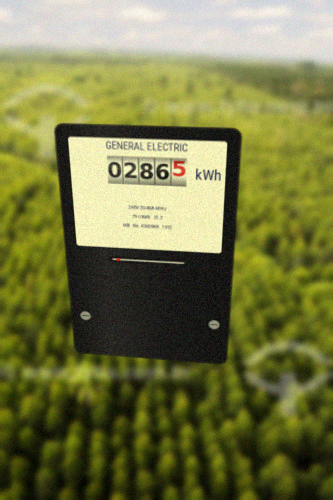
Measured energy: 286.5 kWh
